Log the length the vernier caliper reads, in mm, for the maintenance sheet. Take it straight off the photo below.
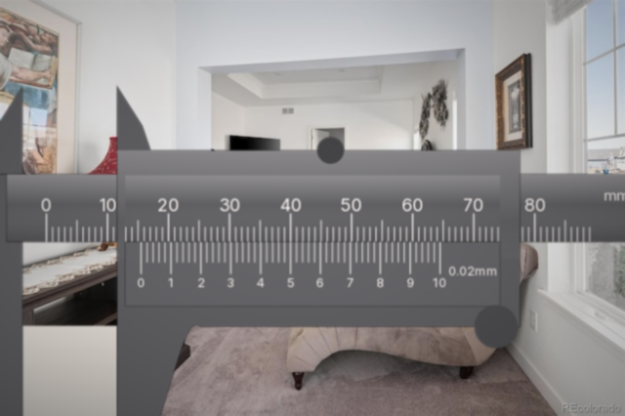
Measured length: 15.5 mm
